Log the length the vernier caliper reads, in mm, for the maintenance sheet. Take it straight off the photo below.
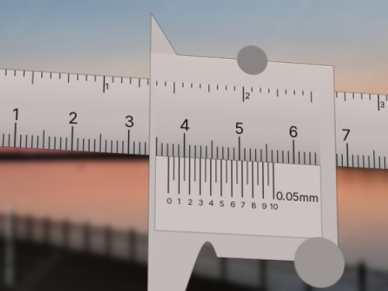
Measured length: 37.2 mm
